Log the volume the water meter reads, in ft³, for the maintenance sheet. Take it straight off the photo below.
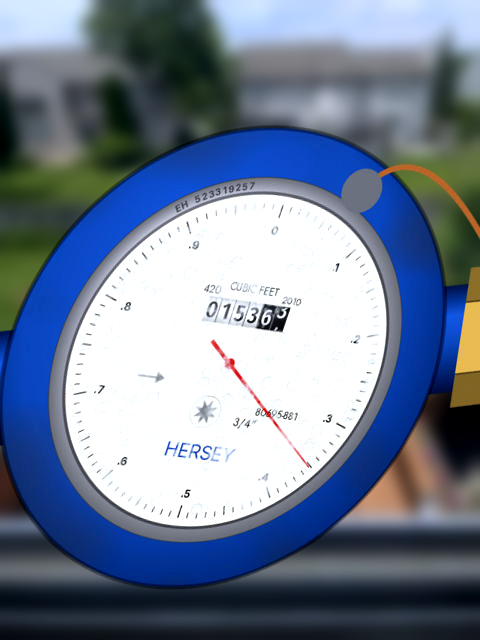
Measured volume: 15363.35 ft³
